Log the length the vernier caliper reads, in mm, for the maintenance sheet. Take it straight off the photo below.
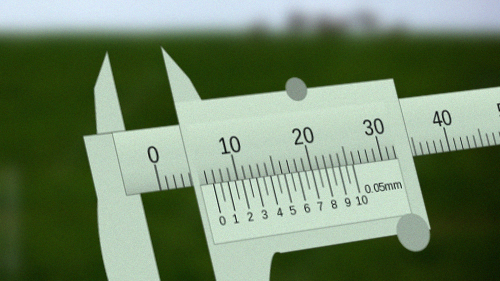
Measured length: 6.8 mm
